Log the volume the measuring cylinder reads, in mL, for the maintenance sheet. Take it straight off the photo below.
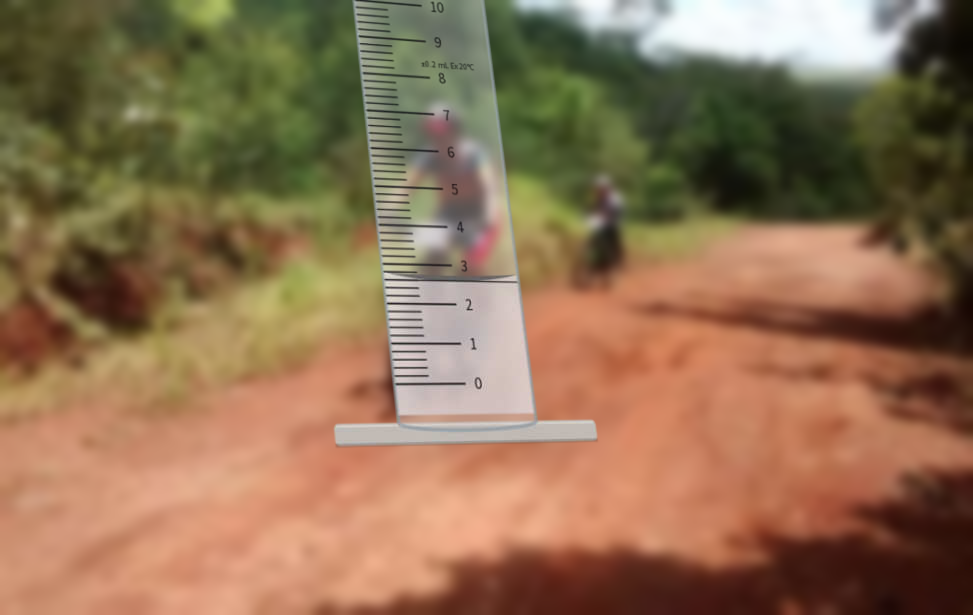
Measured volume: 2.6 mL
